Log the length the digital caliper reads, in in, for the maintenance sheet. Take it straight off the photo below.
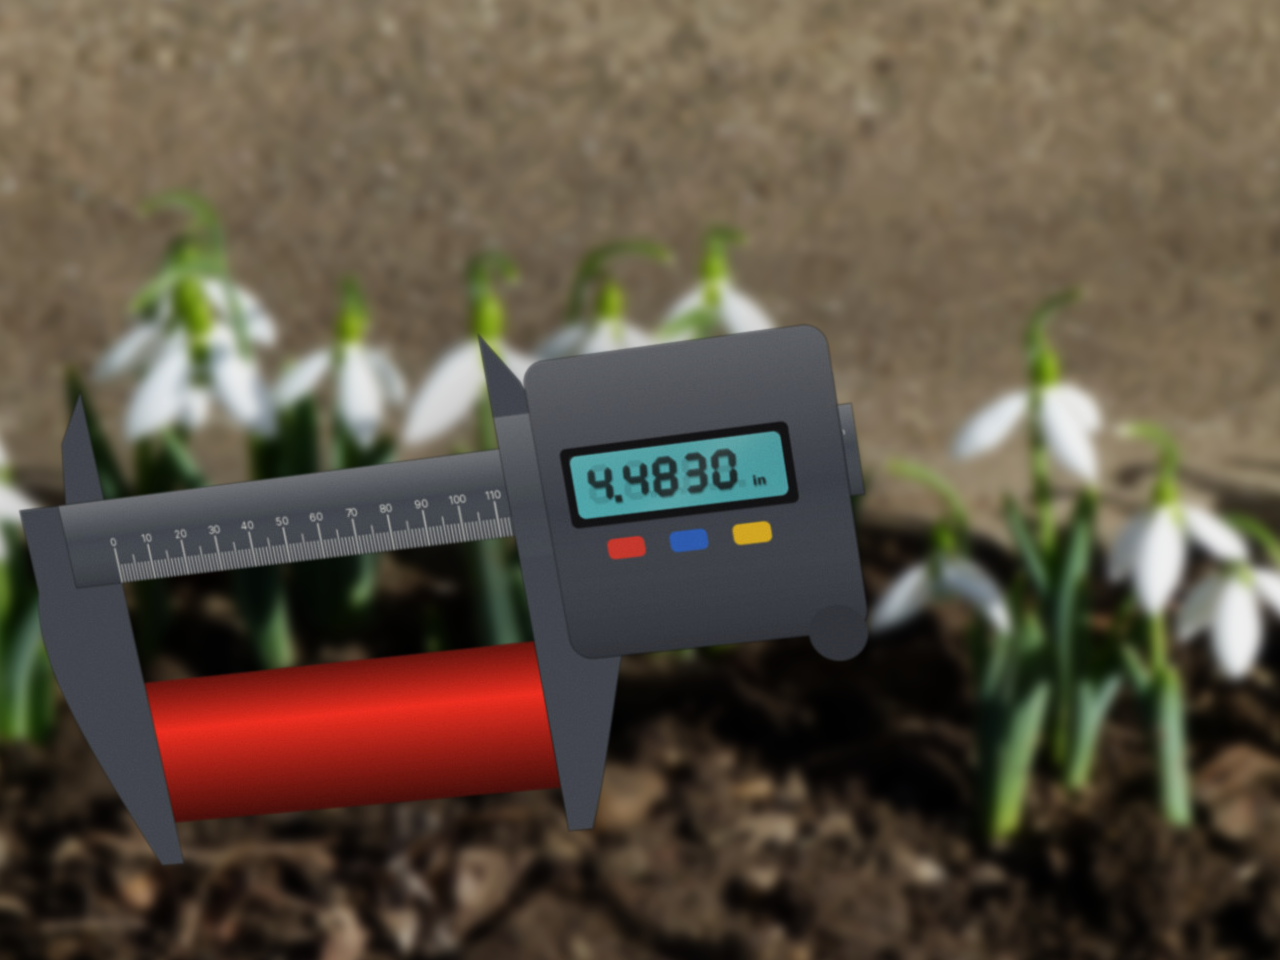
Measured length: 4.4830 in
